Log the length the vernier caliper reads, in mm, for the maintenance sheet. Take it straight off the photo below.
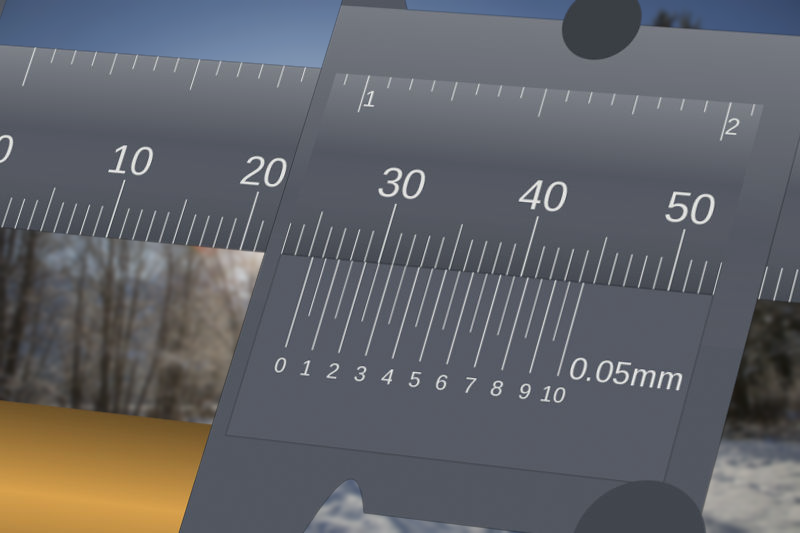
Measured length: 25.3 mm
